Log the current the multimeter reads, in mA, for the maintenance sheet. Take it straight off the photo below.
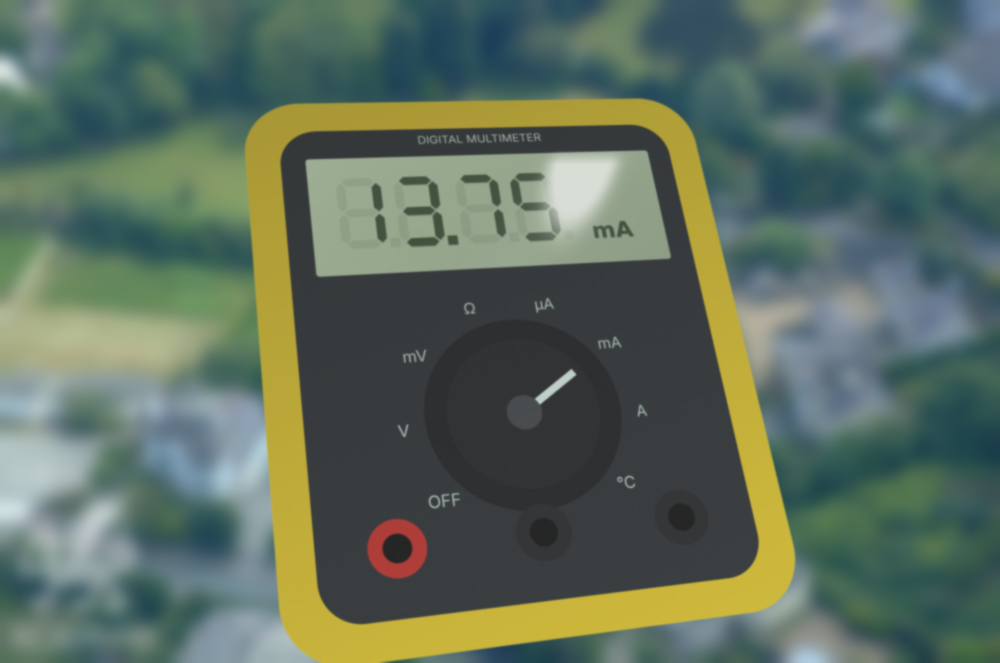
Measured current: 13.75 mA
